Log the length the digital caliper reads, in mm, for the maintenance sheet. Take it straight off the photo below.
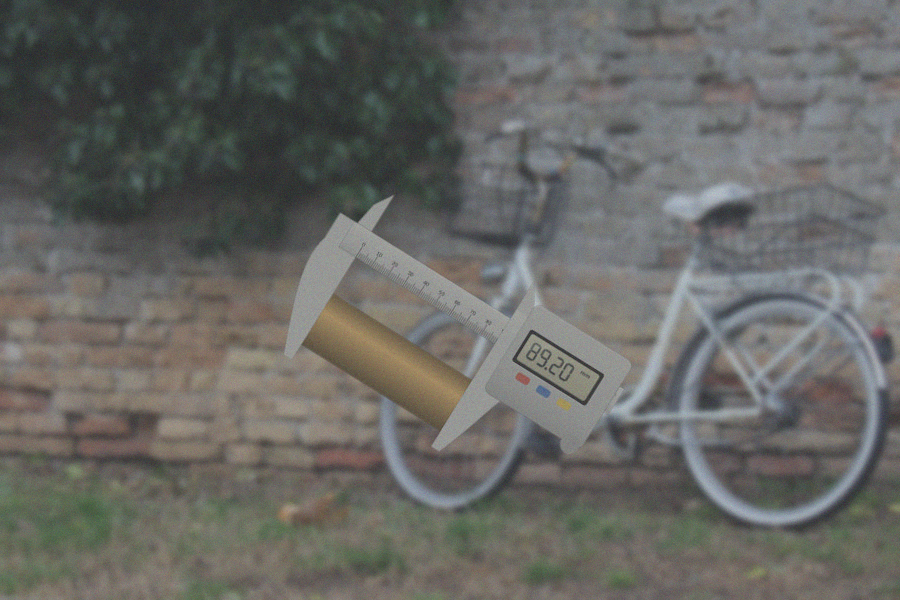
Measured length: 89.20 mm
